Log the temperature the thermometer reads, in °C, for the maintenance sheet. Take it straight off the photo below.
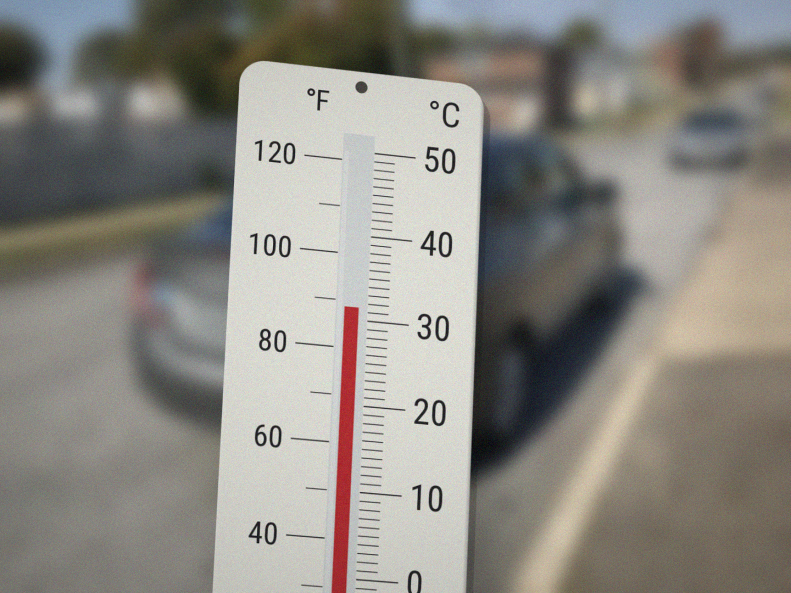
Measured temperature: 31.5 °C
